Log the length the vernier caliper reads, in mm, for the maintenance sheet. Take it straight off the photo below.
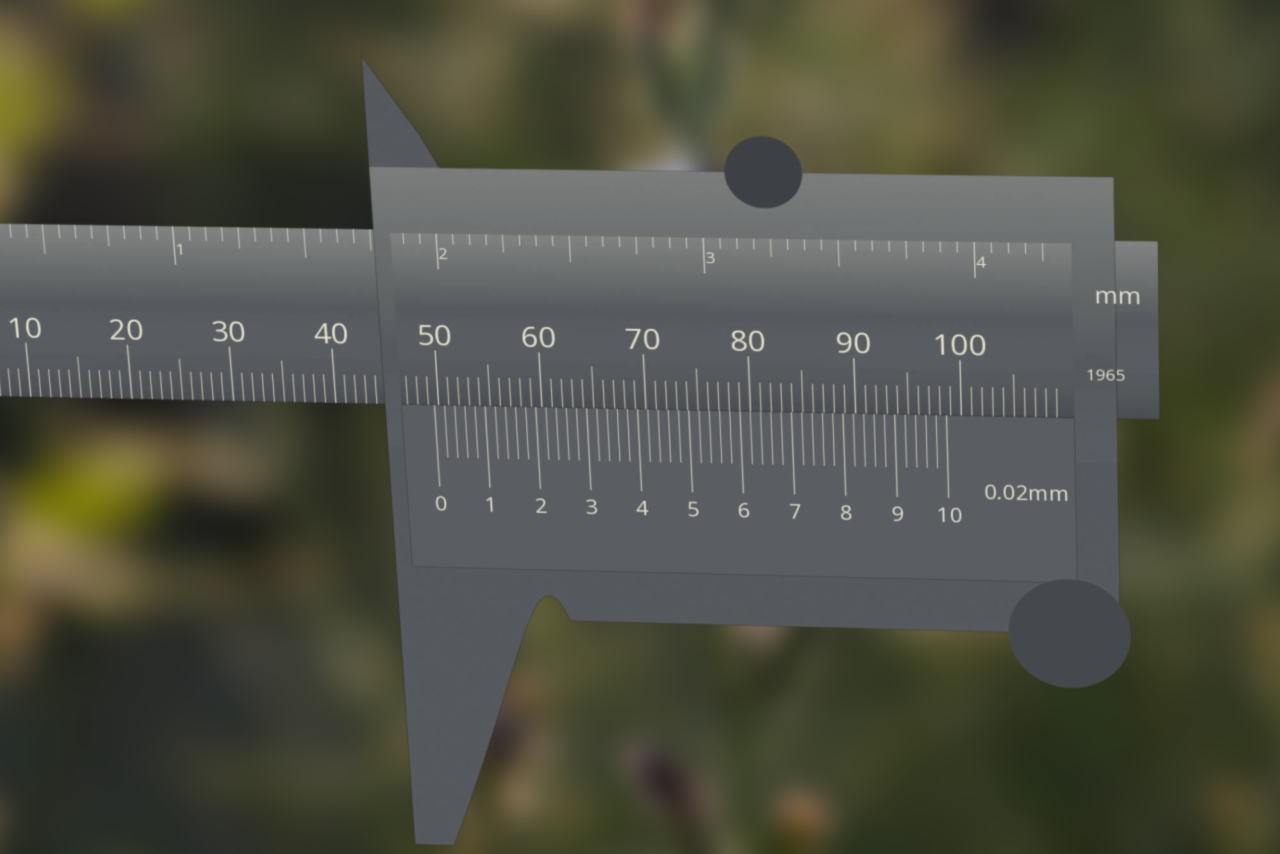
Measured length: 49.6 mm
